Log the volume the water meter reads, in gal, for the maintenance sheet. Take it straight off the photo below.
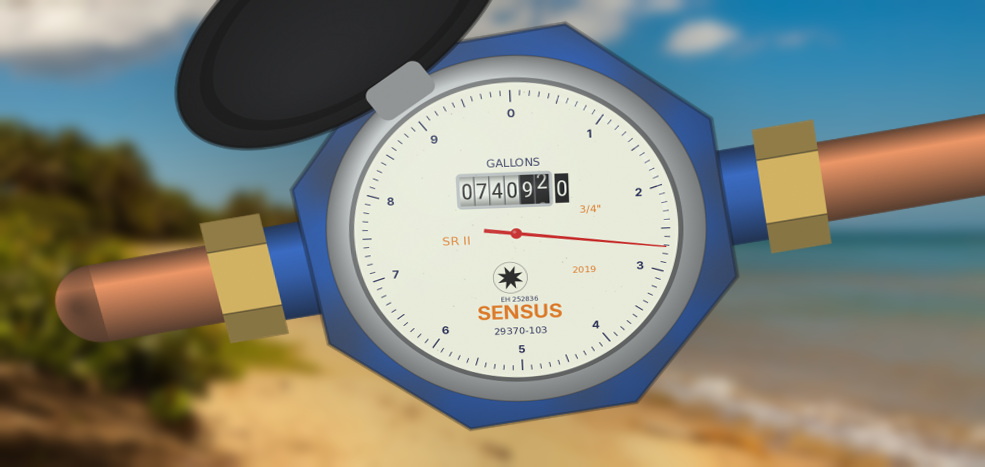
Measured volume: 740922.7 gal
